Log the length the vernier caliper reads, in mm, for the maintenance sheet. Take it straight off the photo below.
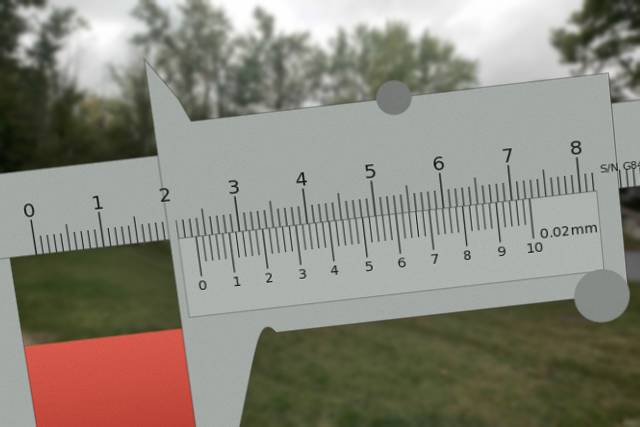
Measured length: 23.6 mm
